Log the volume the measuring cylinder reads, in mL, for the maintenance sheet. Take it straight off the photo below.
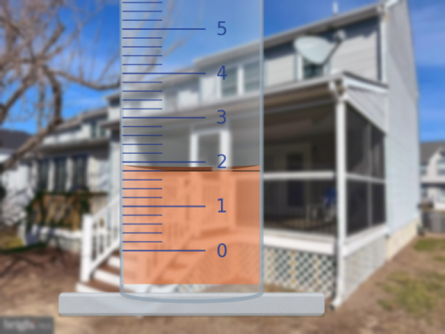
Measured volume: 1.8 mL
